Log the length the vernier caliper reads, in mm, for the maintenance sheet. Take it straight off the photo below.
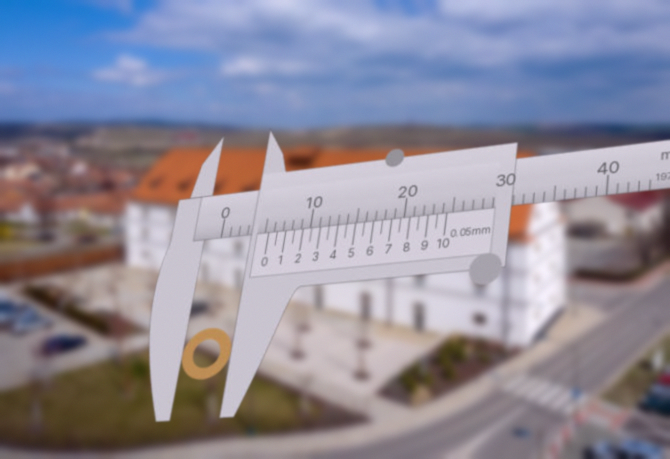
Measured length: 5.4 mm
